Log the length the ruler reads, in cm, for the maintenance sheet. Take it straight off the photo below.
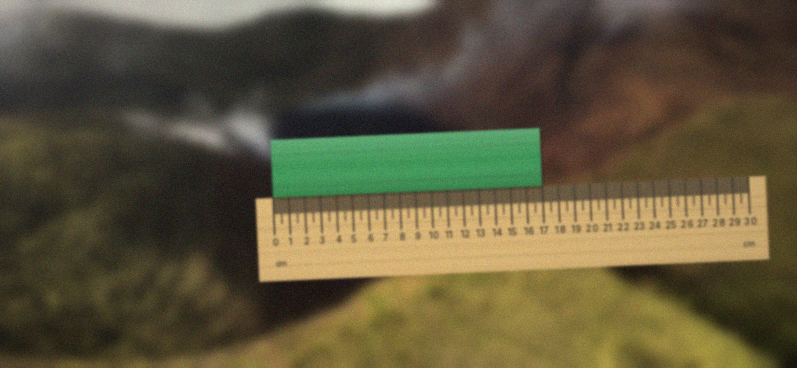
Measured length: 17 cm
